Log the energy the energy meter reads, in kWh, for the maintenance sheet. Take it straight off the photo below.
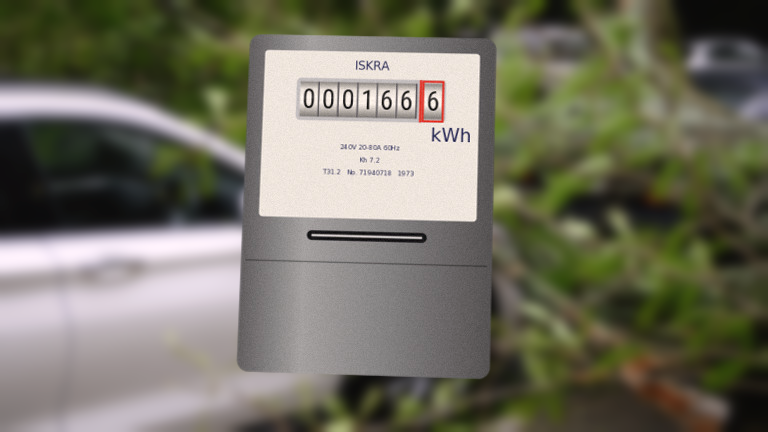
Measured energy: 166.6 kWh
